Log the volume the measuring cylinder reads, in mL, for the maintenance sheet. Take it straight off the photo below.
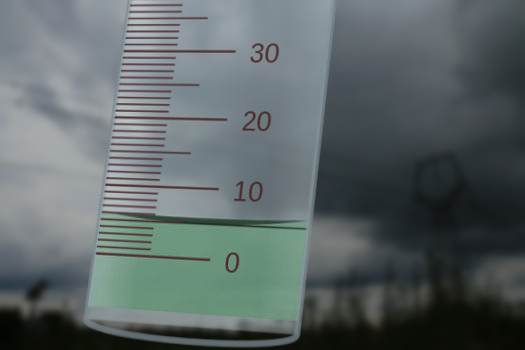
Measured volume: 5 mL
